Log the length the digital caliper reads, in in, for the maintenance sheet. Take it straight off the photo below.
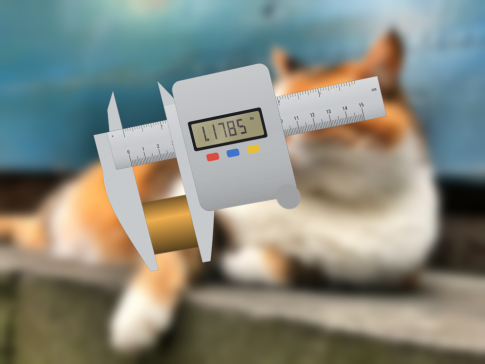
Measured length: 1.1785 in
